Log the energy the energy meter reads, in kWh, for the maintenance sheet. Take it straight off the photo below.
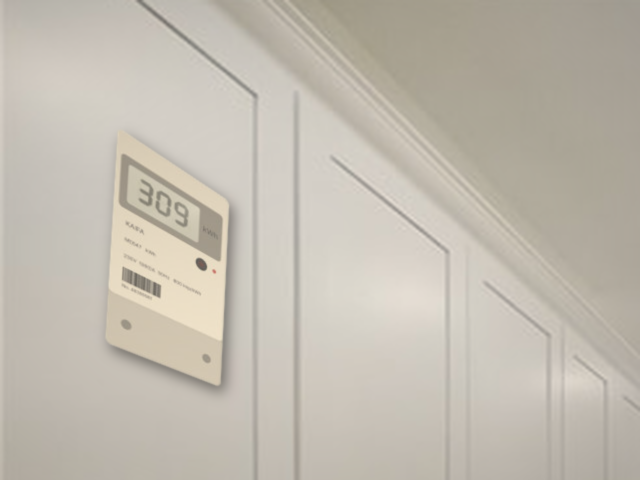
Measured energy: 309 kWh
